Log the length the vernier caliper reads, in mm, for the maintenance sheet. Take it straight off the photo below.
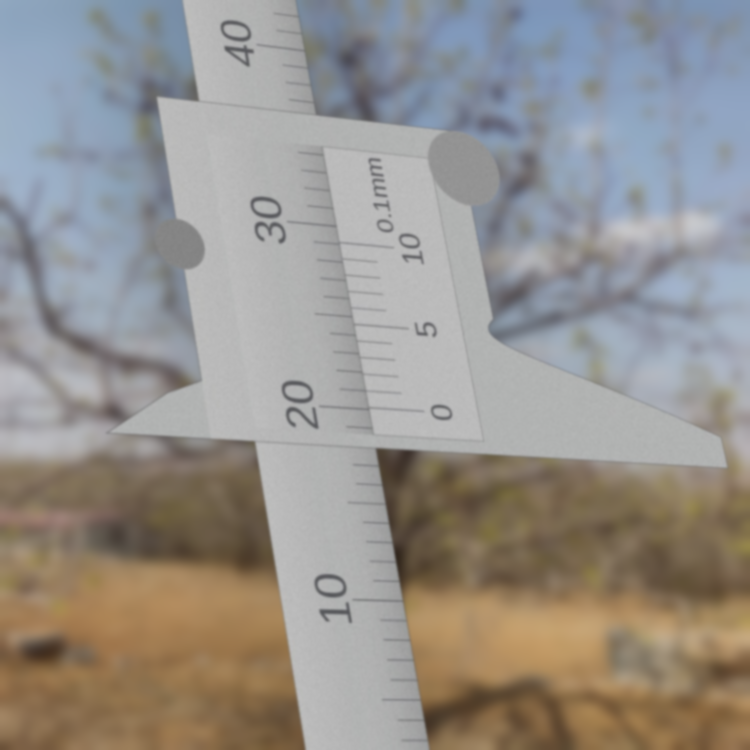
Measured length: 20.1 mm
